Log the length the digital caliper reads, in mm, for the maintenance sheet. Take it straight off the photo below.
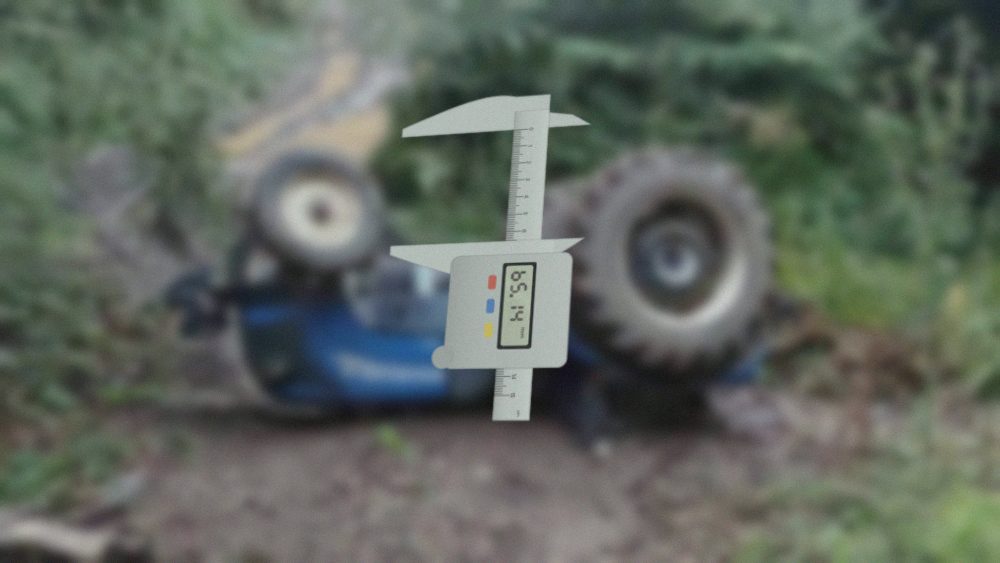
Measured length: 65.14 mm
